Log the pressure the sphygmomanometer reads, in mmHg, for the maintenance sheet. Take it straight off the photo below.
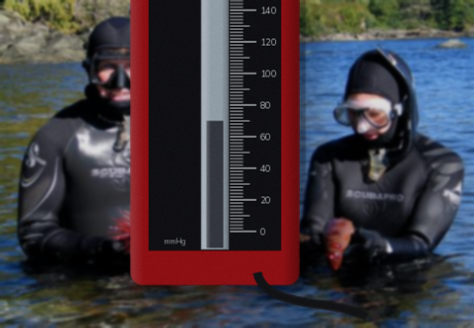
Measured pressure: 70 mmHg
